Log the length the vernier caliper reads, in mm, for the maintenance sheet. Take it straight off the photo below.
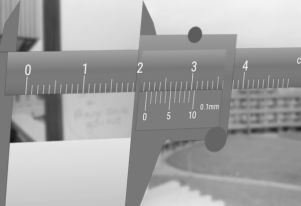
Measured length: 21.6 mm
